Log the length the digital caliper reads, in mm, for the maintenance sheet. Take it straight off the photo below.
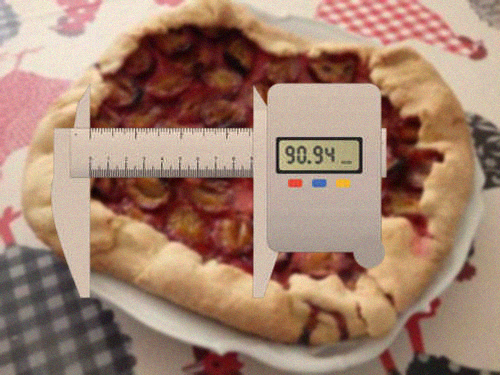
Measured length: 90.94 mm
